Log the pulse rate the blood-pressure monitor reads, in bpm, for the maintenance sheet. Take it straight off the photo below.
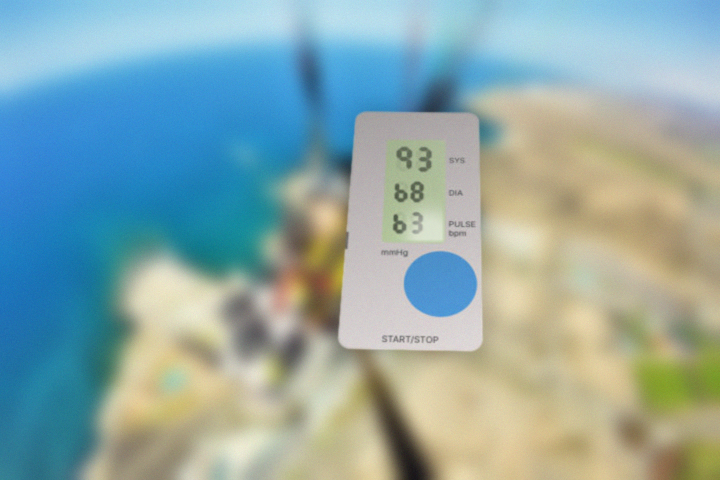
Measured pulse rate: 63 bpm
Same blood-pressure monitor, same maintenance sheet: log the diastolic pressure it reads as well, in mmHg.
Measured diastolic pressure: 68 mmHg
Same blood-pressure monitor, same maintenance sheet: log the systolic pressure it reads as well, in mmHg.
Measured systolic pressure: 93 mmHg
